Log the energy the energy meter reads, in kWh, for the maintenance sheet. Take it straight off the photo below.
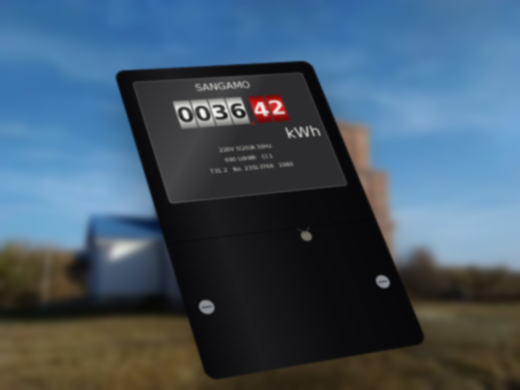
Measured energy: 36.42 kWh
